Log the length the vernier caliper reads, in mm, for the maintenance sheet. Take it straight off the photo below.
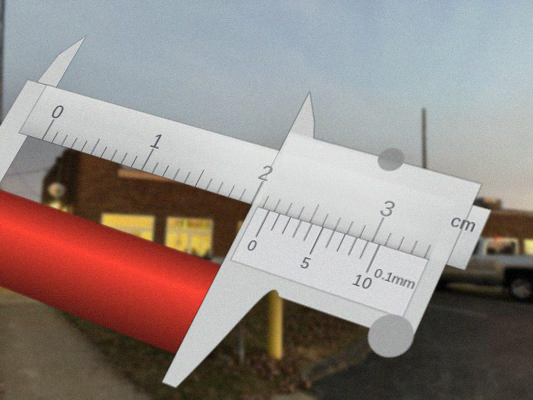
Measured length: 21.6 mm
